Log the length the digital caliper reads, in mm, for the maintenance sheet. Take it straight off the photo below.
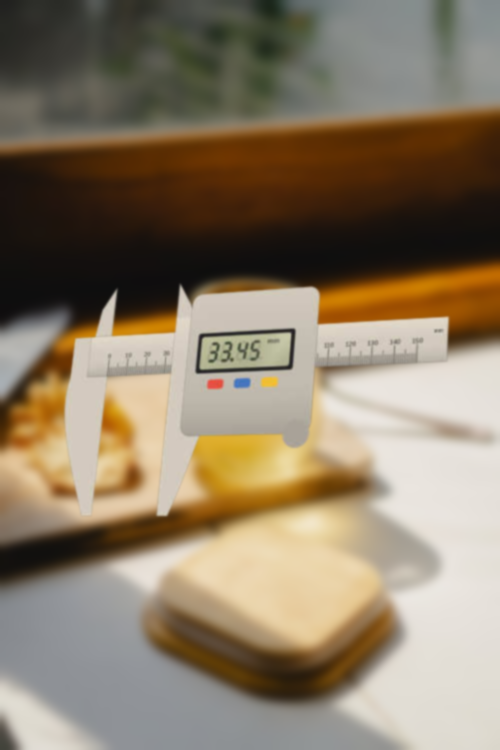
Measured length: 33.45 mm
